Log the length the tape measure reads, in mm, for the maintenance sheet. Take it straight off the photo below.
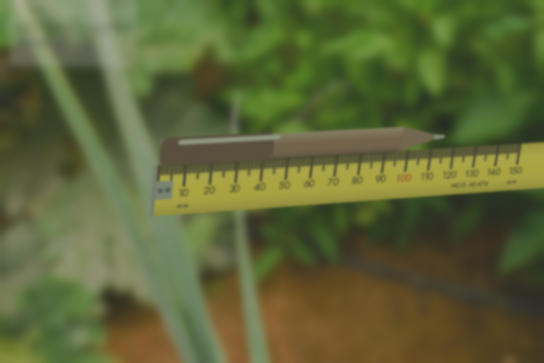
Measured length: 115 mm
